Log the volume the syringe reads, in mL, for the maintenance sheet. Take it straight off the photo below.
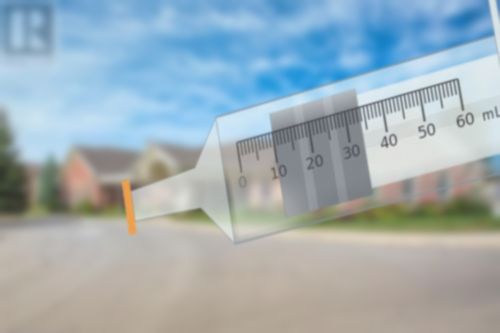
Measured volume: 10 mL
